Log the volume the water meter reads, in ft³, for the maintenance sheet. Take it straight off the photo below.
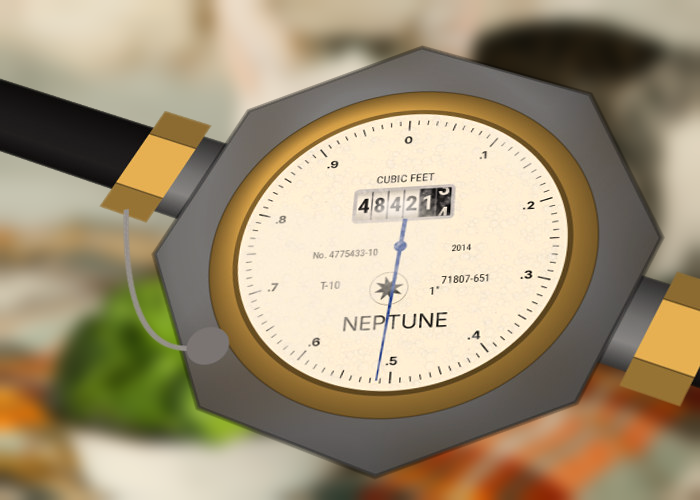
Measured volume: 484213.51 ft³
